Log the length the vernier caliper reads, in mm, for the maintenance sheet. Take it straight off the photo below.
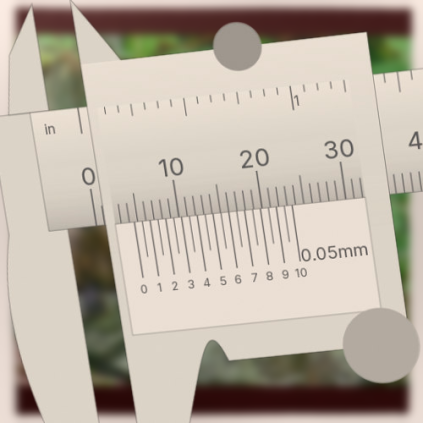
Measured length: 4.6 mm
